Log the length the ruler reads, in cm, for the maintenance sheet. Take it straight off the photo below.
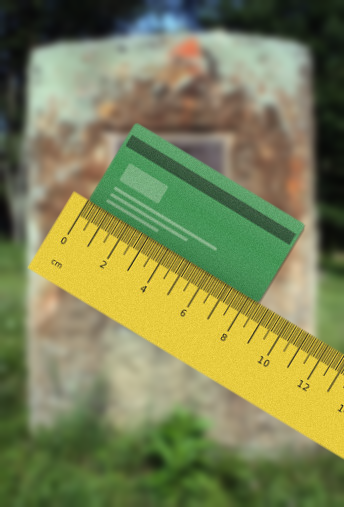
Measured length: 8.5 cm
